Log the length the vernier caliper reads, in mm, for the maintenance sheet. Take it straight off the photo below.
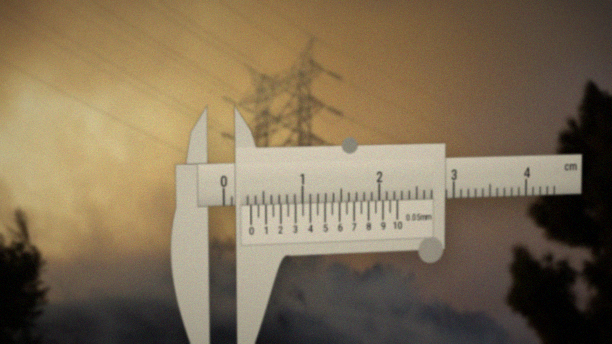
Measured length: 3.4 mm
